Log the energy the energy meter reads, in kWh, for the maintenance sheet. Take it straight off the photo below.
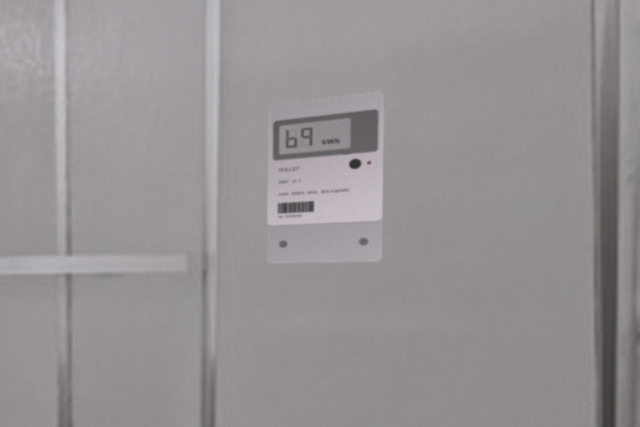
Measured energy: 69 kWh
